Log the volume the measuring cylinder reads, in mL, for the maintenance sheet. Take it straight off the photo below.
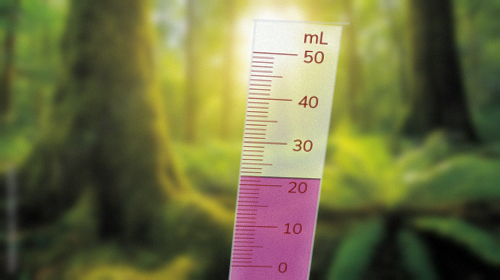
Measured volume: 22 mL
